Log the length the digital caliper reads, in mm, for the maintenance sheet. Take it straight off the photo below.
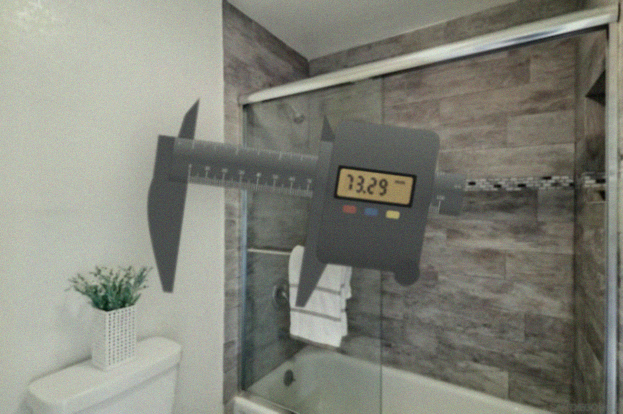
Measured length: 73.29 mm
